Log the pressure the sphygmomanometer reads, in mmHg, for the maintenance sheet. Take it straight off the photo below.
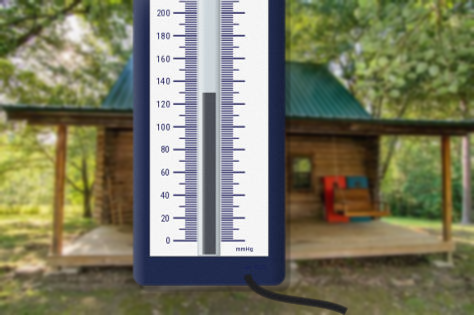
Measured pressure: 130 mmHg
